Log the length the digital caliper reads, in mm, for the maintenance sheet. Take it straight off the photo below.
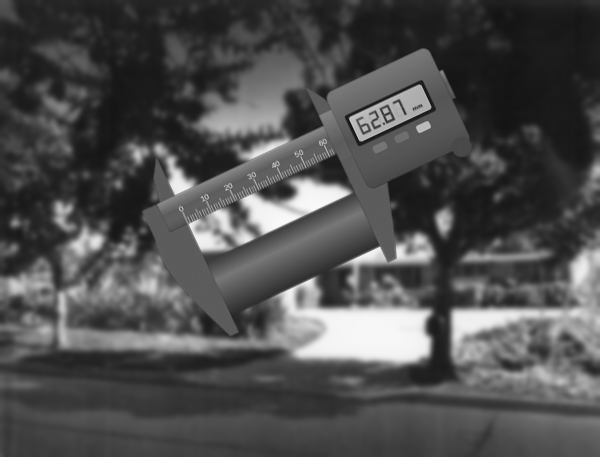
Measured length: 62.87 mm
